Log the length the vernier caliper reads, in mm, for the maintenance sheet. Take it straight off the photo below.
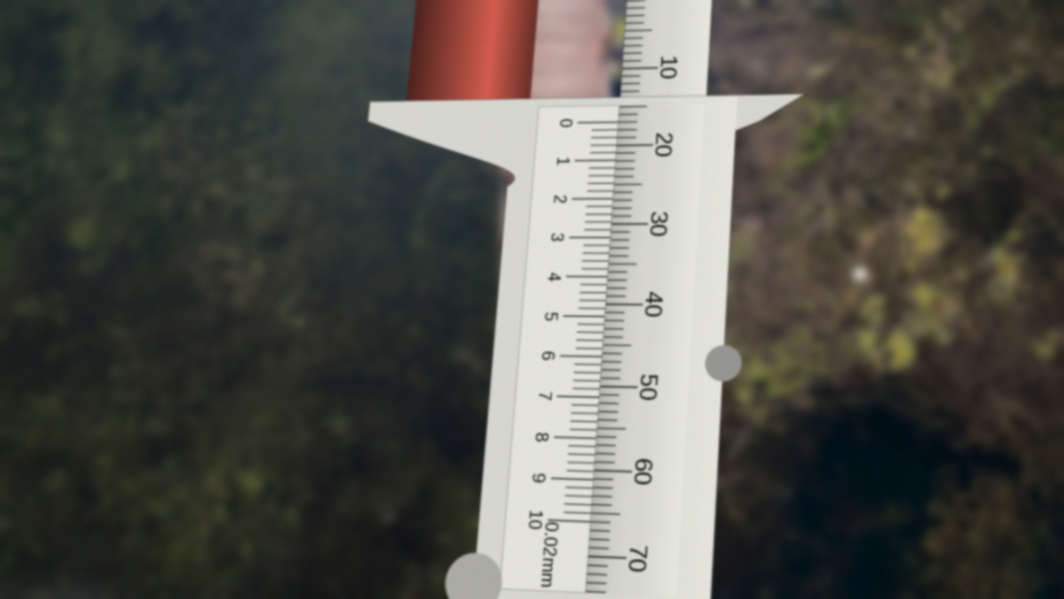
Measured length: 17.0 mm
